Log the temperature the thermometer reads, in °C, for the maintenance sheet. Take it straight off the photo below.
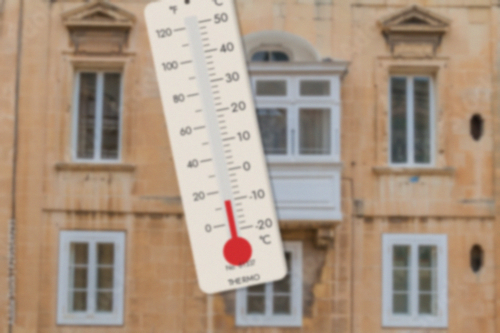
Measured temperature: -10 °C
